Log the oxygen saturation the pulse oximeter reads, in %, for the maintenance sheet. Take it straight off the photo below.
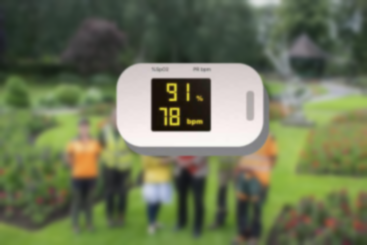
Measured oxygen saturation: 91 %
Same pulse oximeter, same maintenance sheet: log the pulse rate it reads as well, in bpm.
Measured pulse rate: 78 bpm
